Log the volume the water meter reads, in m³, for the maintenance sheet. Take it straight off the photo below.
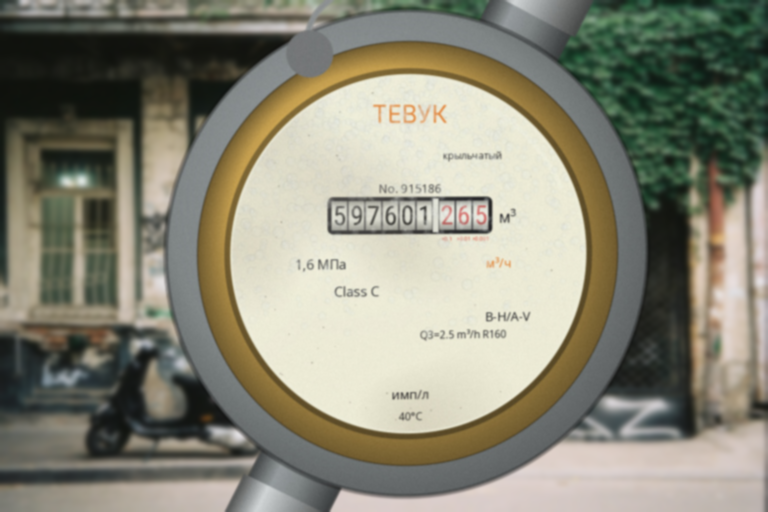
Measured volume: 597601.265 m³
